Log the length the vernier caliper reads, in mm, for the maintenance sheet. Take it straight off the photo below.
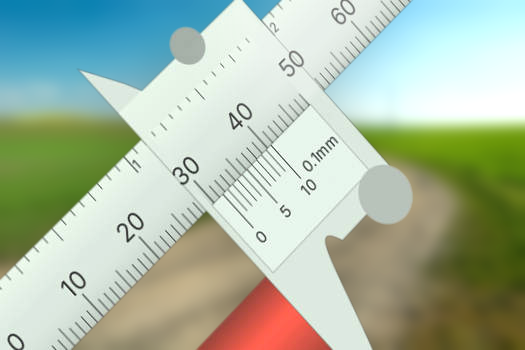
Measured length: 31.6 mm
